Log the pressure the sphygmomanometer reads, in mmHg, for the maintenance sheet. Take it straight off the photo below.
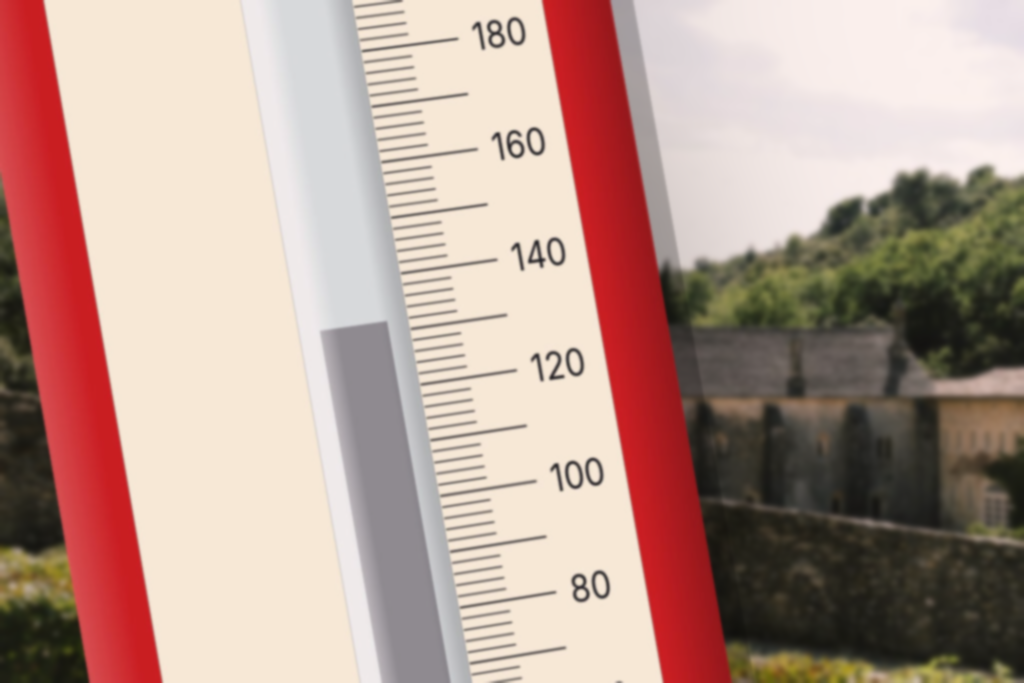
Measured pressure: 132 mmHg
